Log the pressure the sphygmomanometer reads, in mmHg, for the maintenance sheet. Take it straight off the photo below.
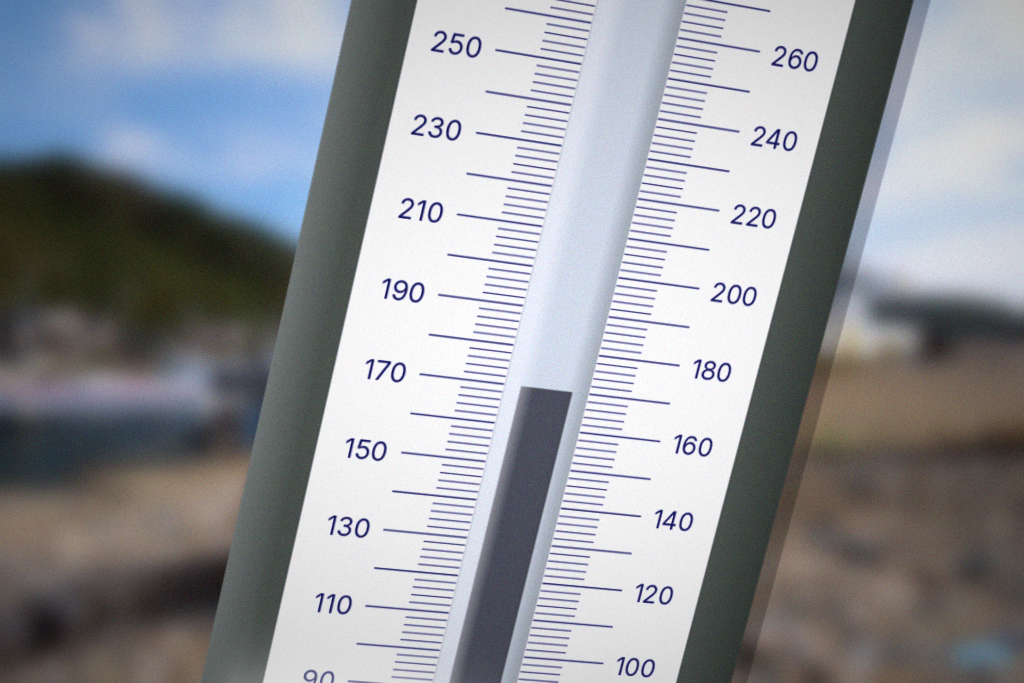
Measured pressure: 170 mmHg
